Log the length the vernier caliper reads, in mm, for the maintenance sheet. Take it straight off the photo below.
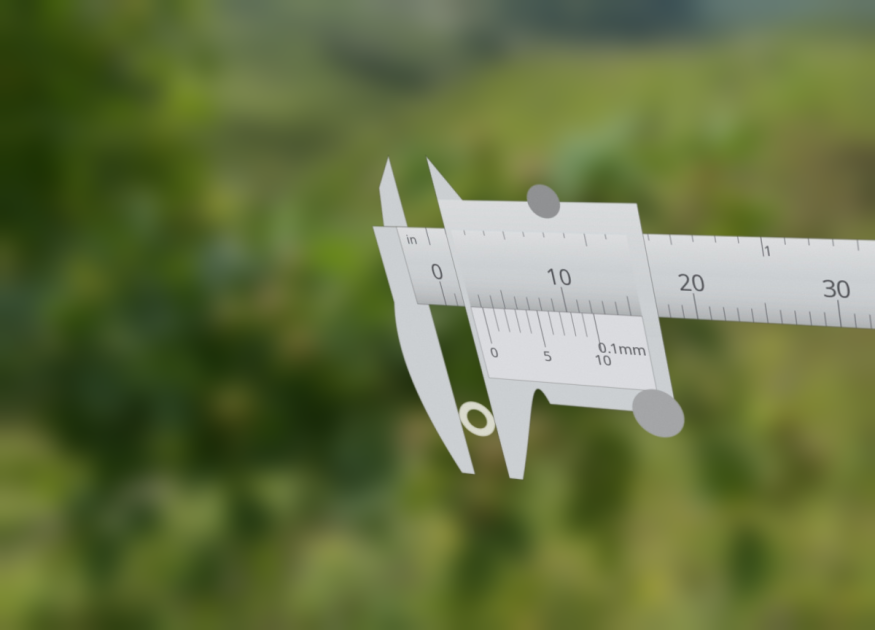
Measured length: 3.1 mm
